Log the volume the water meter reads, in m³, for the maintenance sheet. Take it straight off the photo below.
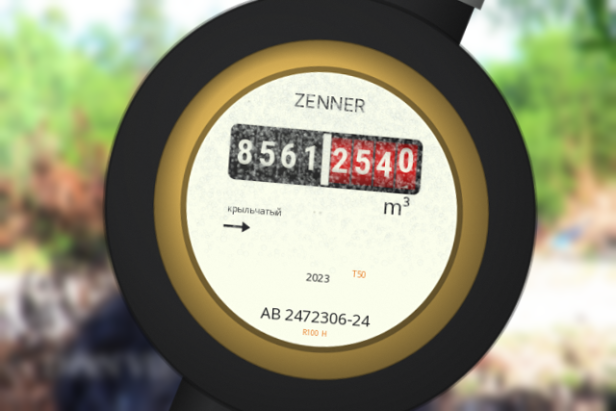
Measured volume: 8561.2540 m³
